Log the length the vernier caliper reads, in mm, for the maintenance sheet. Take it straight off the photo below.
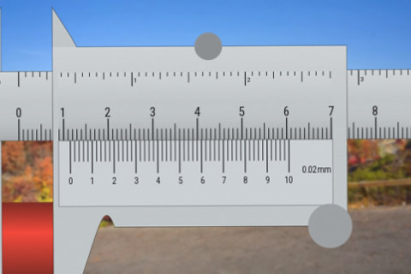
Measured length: 11.5 mm
